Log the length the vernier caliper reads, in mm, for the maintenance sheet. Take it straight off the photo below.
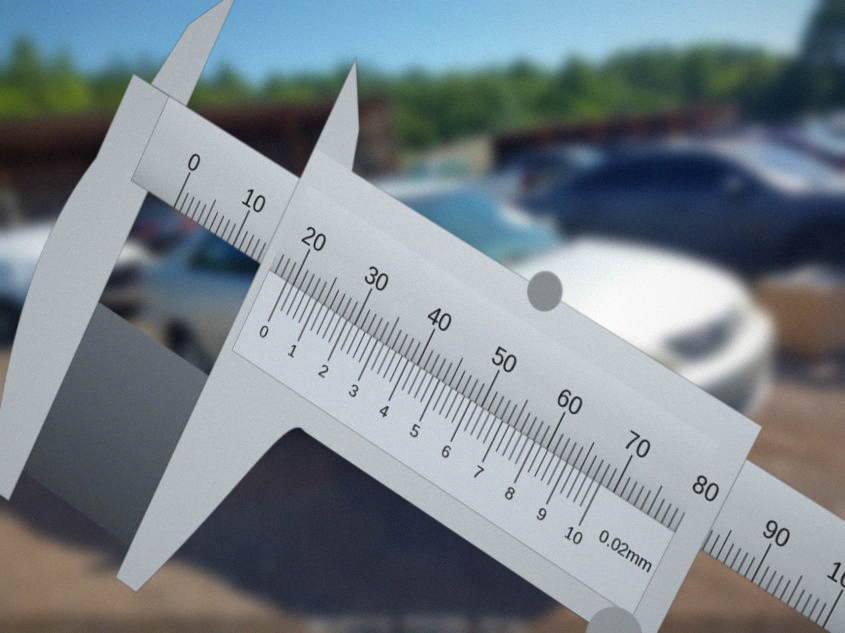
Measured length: 19.0 mm
